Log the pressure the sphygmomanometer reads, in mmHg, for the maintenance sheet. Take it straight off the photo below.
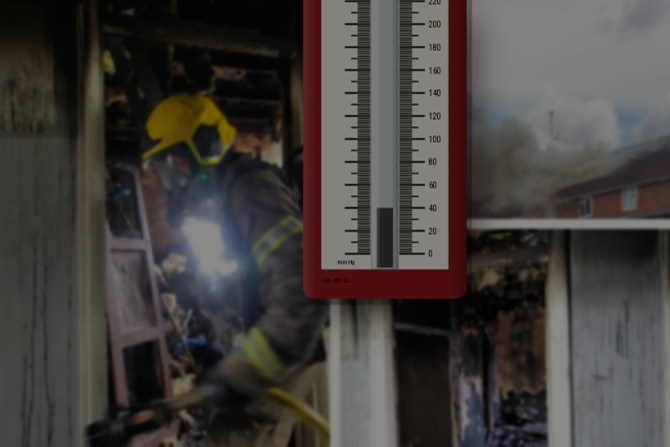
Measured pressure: 40 mmHg
